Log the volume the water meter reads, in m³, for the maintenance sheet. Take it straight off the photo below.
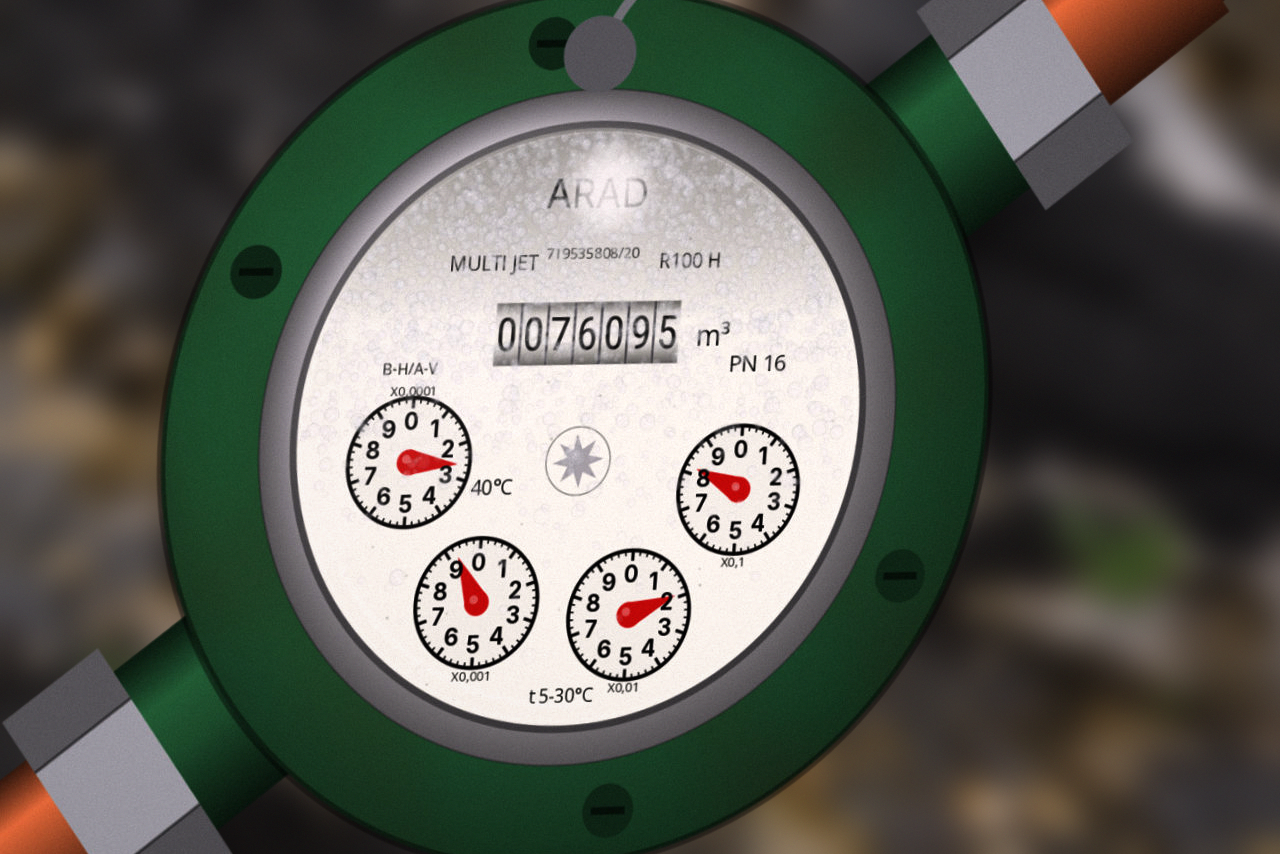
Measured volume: 76095.8192 m³
